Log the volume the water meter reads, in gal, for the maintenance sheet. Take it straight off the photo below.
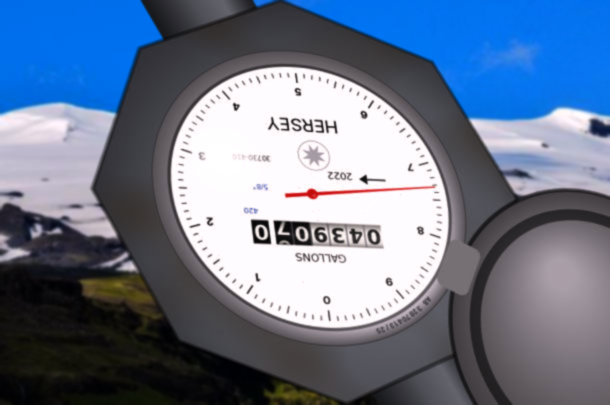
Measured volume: 439067.3 gal
